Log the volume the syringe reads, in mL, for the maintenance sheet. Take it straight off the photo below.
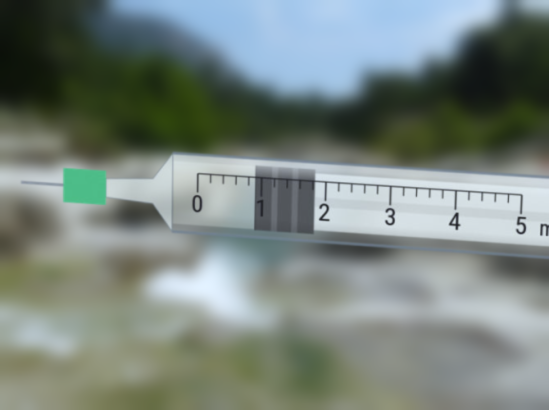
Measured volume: 0.9 mL
